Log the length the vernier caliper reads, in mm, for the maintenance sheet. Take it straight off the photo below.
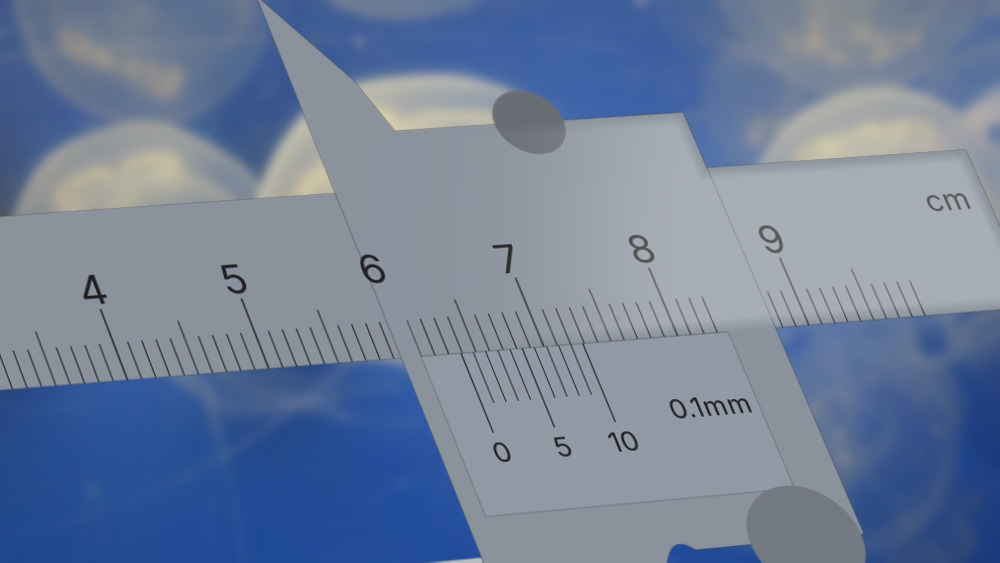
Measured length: 63.9 mm
